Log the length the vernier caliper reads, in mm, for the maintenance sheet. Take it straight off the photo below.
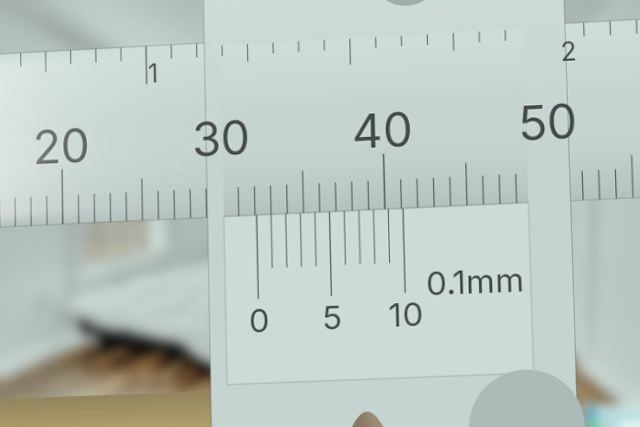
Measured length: 32.1 mm
